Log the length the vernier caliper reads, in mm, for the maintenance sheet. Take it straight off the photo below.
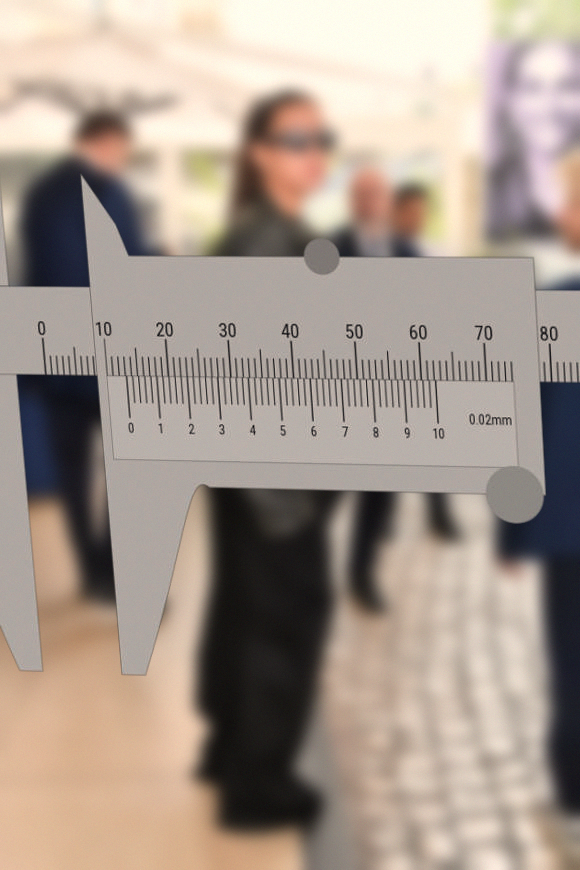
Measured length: 13.2 mm
